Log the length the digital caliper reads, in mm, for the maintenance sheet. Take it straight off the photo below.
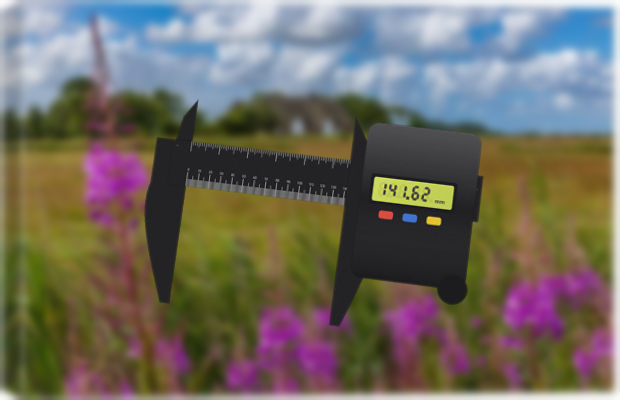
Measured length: 141.62 mm
